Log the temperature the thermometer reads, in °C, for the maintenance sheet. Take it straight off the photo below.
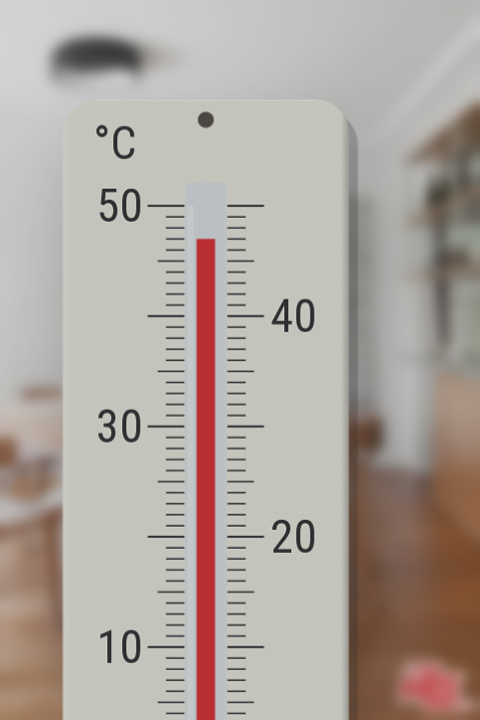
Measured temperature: 47 °C
